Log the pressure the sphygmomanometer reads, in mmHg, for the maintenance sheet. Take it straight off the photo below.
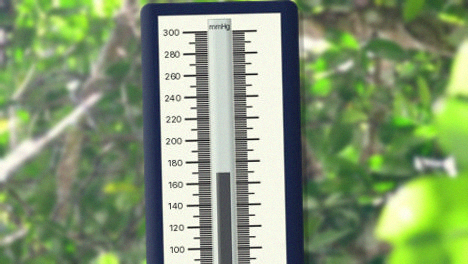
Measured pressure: 170 mmHg
